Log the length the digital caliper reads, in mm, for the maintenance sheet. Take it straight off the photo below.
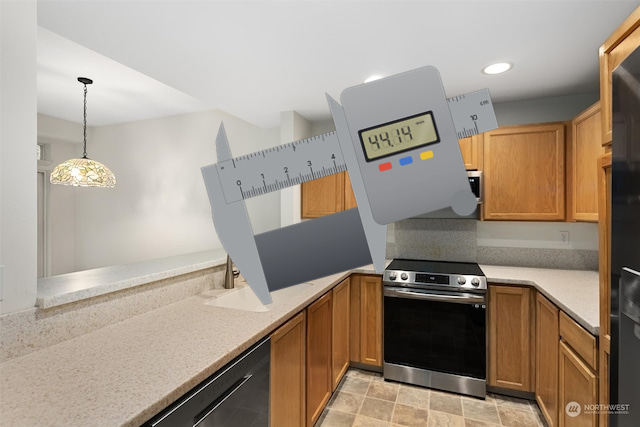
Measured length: 44.14 mm
